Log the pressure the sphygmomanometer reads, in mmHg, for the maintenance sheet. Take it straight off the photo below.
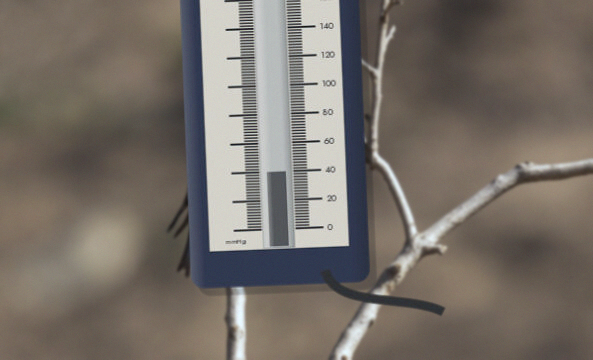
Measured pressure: 40 mmHg
